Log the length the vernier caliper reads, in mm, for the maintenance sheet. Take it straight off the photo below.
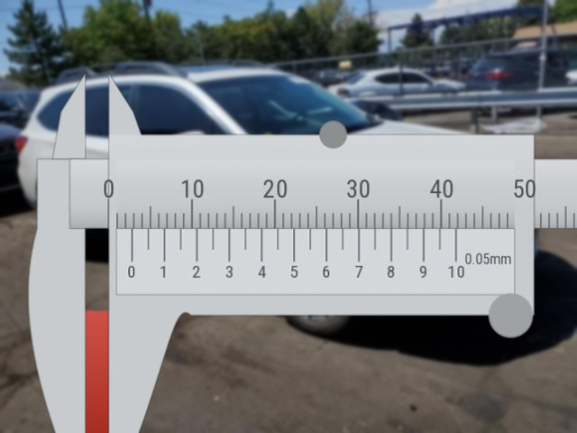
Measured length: 2.8 mm
